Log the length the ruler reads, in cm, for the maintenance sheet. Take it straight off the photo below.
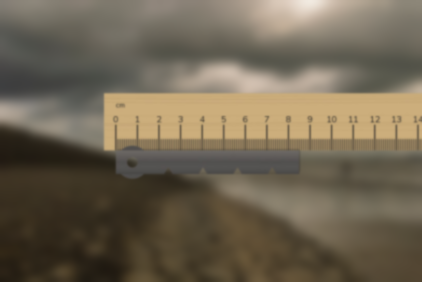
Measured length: 8.5 cm
